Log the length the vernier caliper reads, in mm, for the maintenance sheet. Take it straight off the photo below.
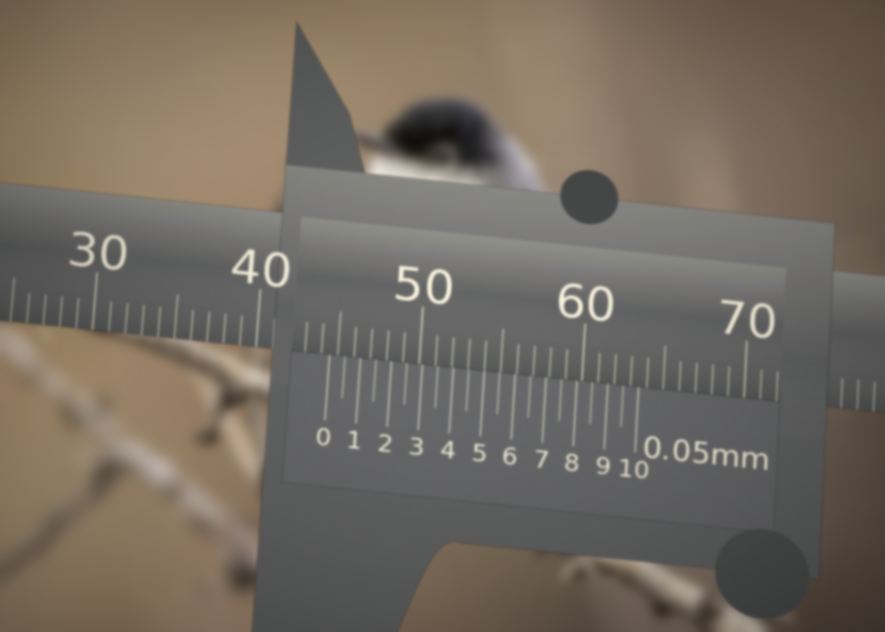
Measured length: 44.5 mm
